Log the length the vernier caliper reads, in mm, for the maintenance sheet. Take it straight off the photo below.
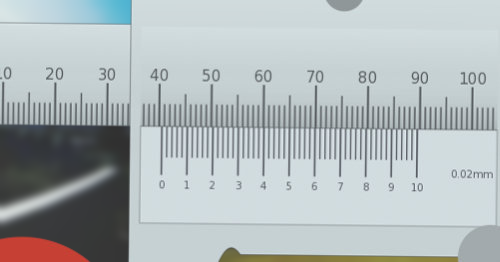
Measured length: 40.5 mm
